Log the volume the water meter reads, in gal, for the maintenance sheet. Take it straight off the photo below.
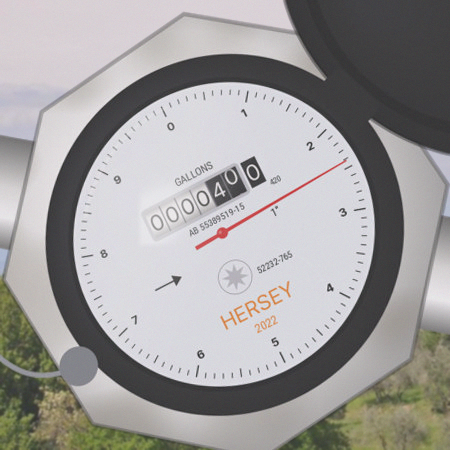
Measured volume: 402.4 gal
